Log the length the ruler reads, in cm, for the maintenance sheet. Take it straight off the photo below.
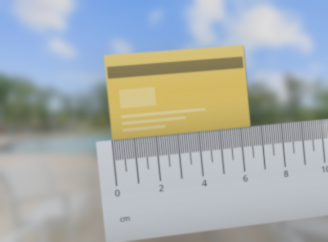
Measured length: 6.5 cm
